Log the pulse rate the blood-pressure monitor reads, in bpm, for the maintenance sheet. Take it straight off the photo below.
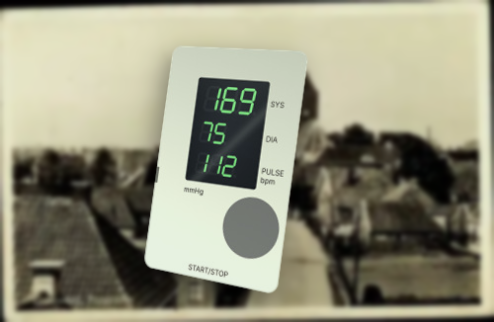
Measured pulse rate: 112 bpm
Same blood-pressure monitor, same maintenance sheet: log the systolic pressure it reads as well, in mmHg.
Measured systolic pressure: 169 mmHg
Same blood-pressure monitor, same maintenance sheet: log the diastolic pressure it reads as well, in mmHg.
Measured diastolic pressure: 75 mmHg
